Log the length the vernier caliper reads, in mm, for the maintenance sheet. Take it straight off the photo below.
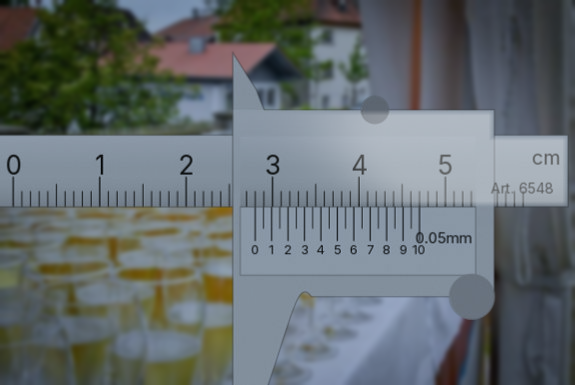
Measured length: 28.0 mm
